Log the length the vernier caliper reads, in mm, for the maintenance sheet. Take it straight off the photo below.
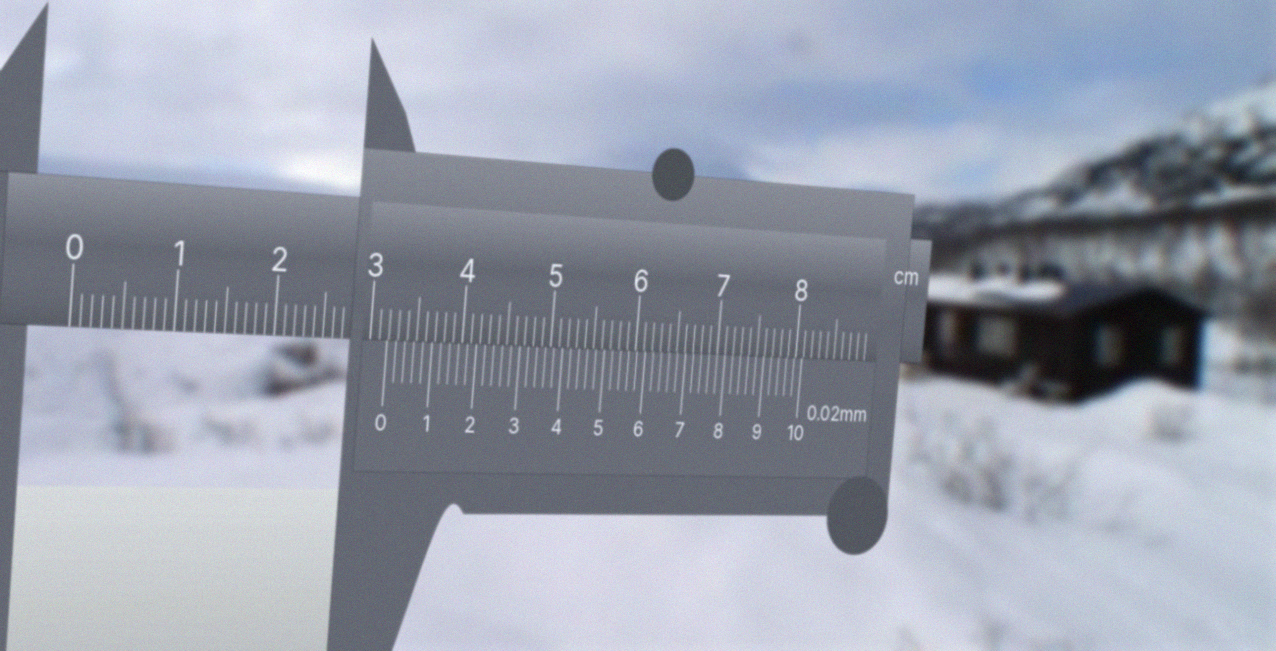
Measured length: 31.8 mm
